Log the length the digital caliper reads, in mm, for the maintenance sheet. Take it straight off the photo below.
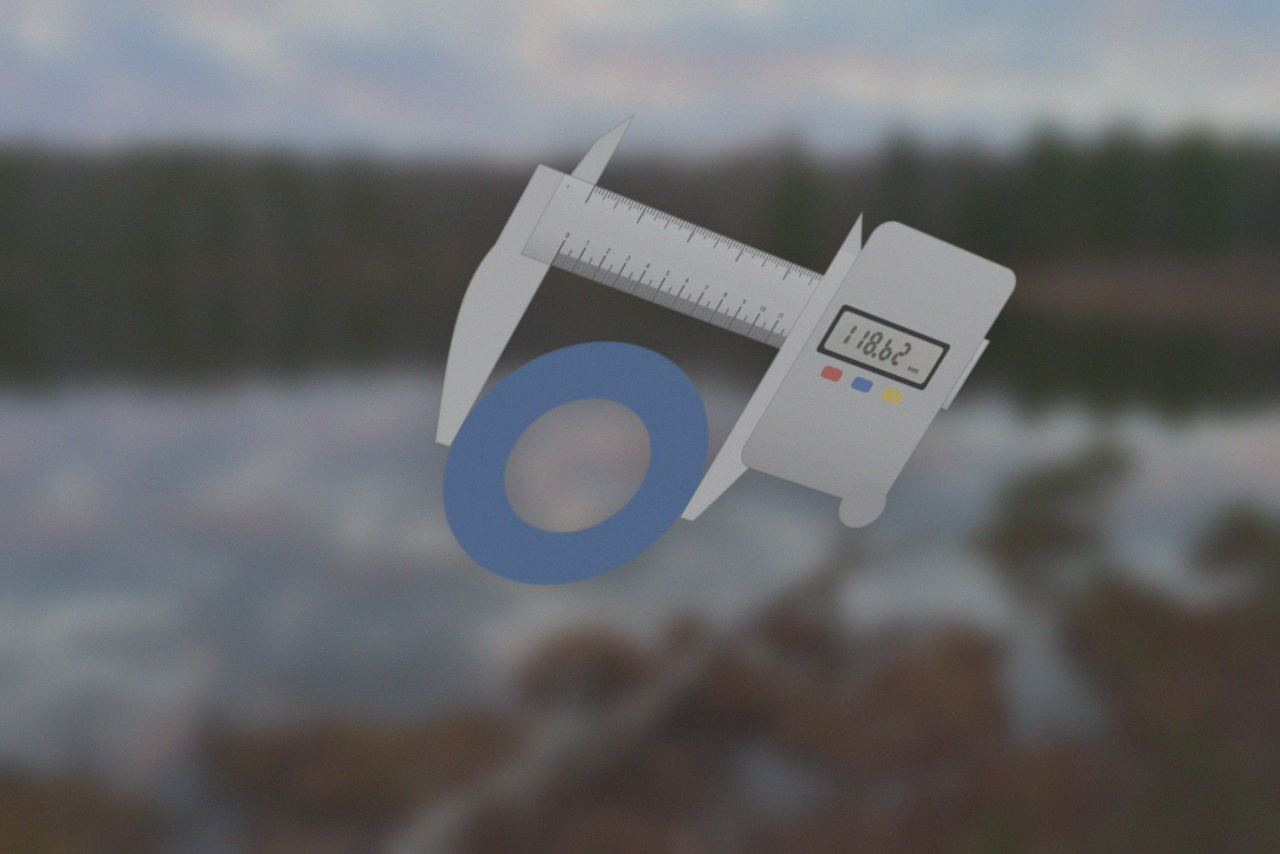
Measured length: 118.62 mm
